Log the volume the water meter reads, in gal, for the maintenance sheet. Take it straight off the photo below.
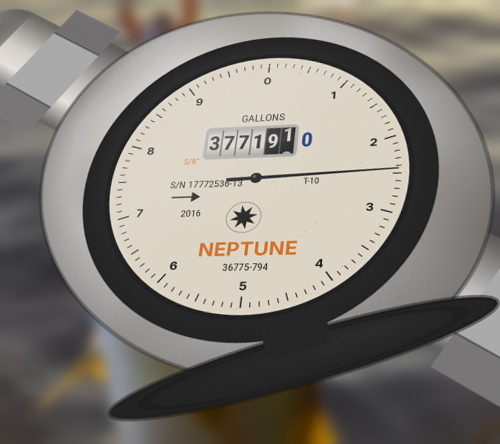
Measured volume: 3771912.4 gal
